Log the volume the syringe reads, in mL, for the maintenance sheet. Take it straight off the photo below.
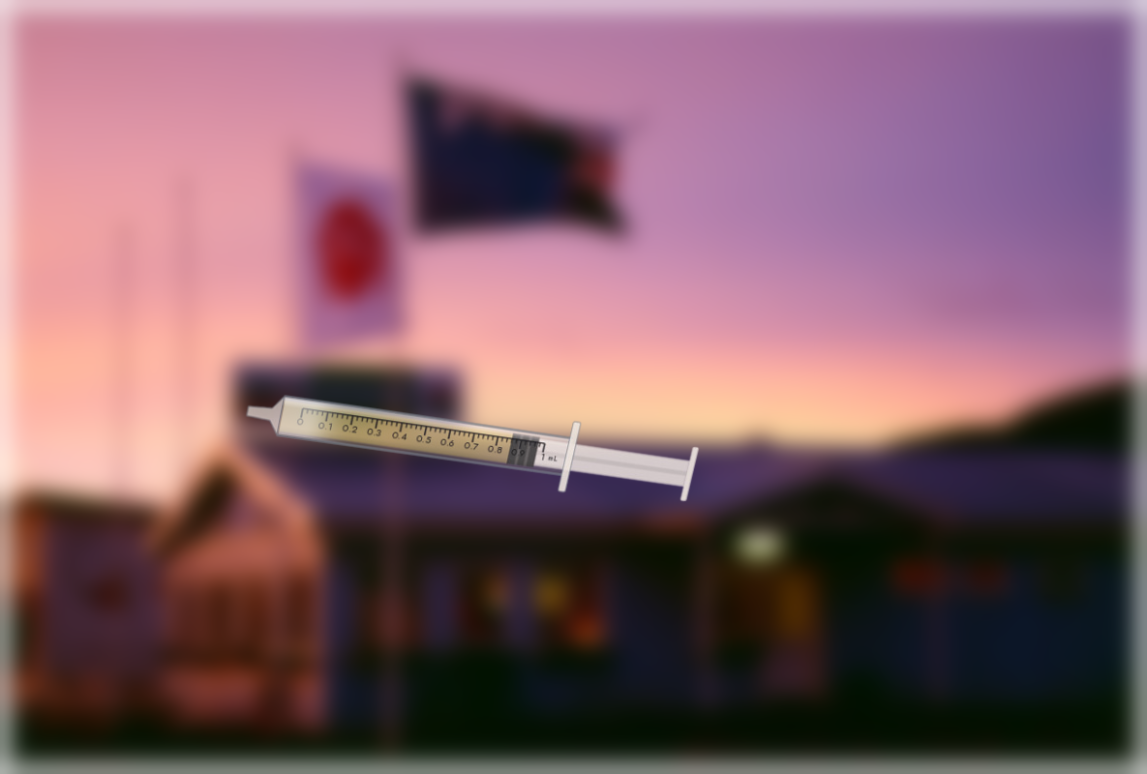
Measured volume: 0.86 mL
